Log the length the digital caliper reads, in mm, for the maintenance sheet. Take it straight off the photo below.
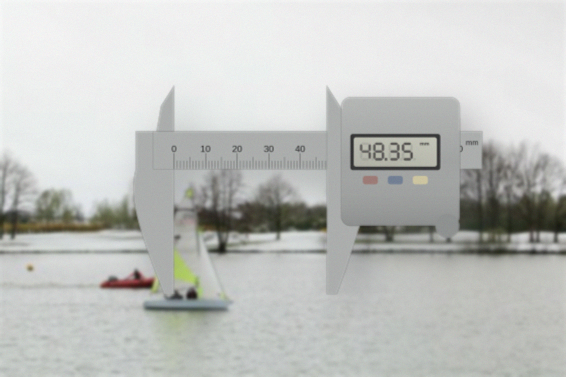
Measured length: 48.35 mm
